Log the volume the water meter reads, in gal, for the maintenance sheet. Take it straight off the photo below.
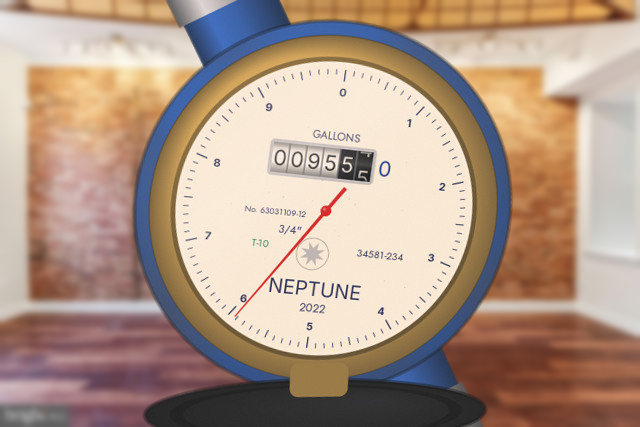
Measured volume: 95545.9 gal
